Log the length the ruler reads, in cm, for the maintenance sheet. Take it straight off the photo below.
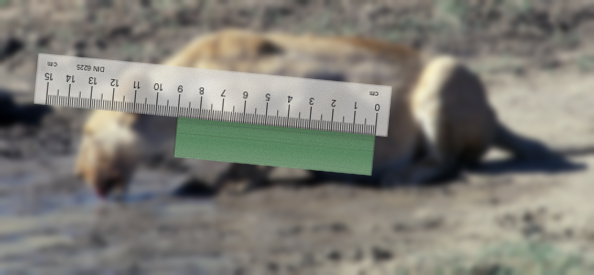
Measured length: 9 cm
